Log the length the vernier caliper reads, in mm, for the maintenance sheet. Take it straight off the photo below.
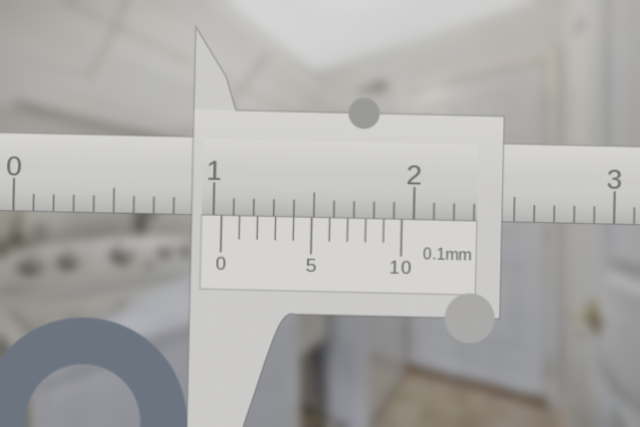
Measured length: 10.4 mm
